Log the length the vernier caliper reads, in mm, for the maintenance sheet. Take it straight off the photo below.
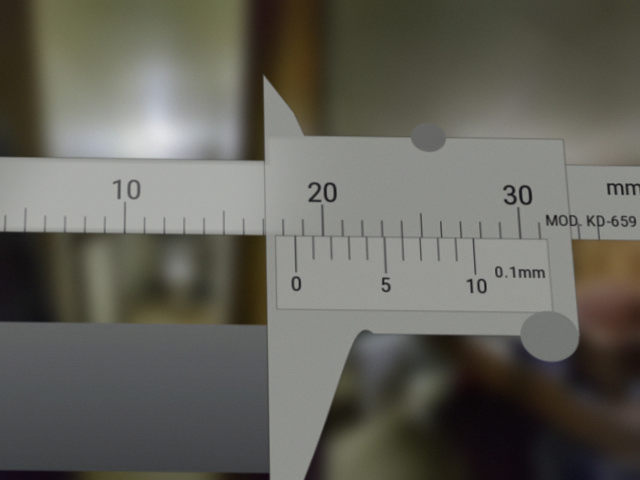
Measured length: 18.6 mm
